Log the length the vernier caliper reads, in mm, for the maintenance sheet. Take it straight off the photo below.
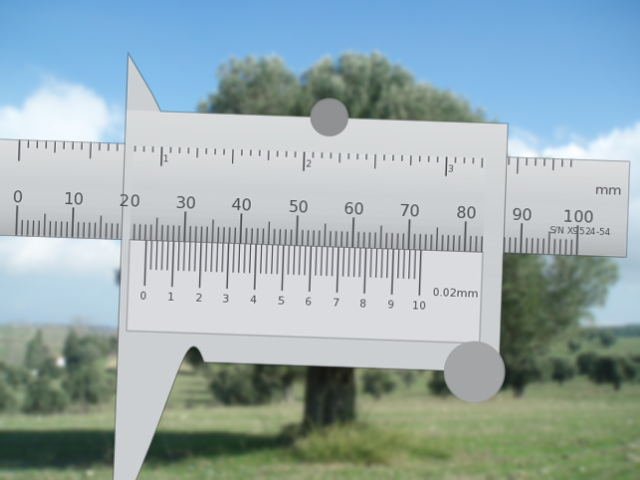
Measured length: 23.2 mm
